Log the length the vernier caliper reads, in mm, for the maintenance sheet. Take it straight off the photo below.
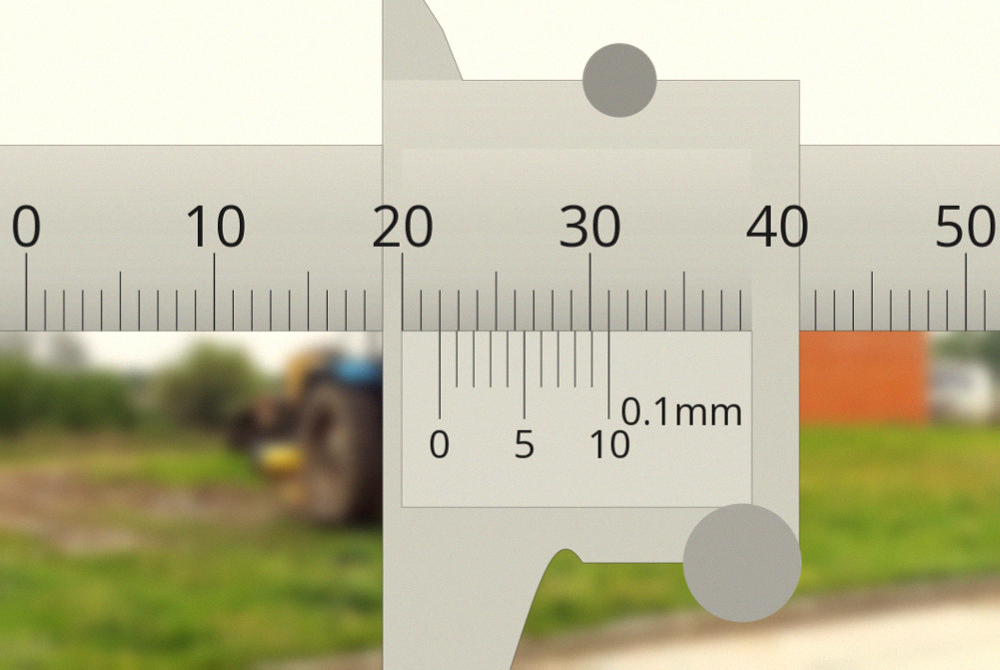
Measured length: 22.0 mm
